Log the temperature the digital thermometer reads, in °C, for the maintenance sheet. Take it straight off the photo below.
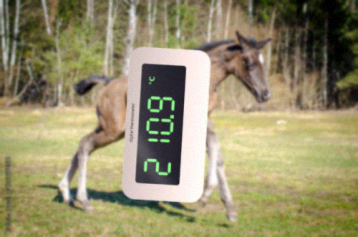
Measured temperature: 210.9 °C
